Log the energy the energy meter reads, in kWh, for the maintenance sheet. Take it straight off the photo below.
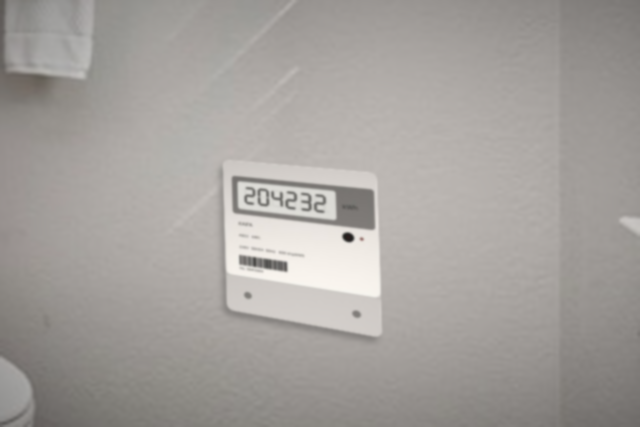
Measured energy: 204232 kWh
